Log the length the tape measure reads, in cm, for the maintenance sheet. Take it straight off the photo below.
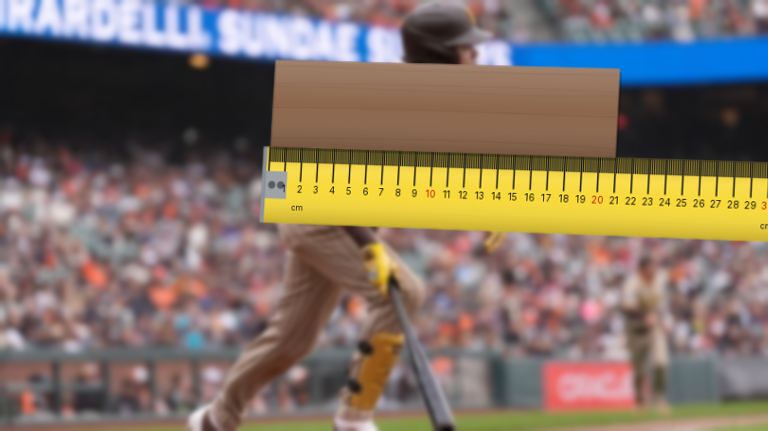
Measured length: 21 cm
